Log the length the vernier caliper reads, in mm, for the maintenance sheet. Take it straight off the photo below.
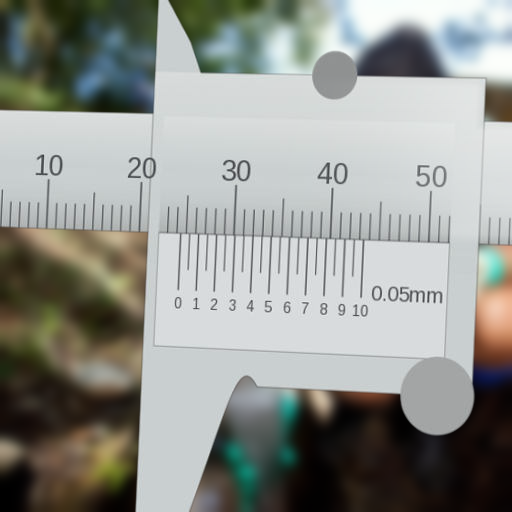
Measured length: 24.4 mm
